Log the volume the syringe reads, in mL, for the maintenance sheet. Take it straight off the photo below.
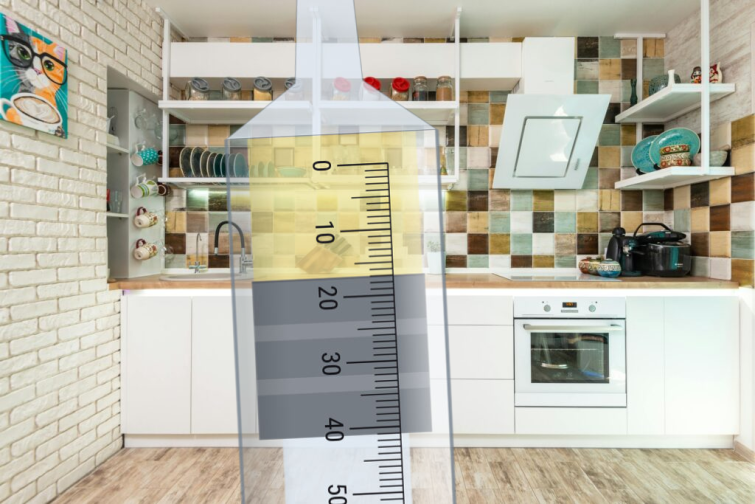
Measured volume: 17 mL
